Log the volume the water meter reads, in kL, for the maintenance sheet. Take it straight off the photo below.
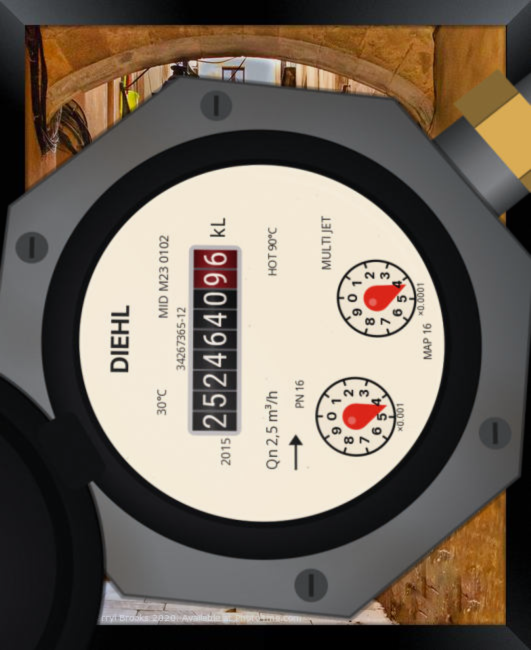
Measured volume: 2524640.9644 kL
